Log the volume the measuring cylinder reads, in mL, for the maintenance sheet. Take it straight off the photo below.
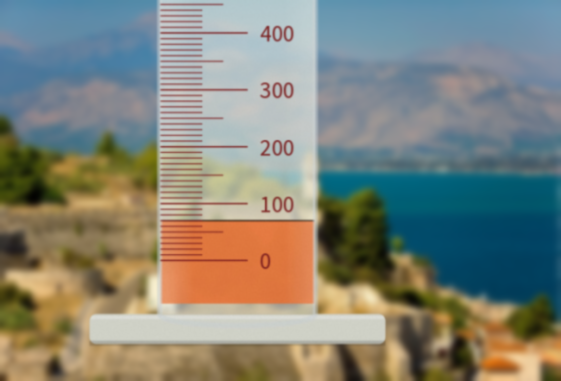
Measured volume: 70 mL
